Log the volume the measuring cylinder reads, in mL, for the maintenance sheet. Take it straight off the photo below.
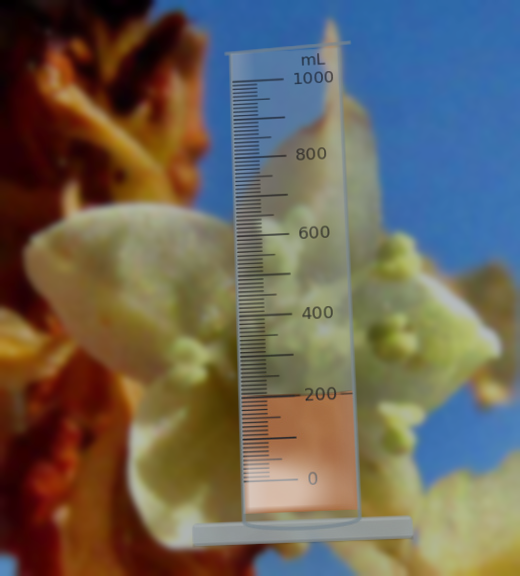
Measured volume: 200 mL
